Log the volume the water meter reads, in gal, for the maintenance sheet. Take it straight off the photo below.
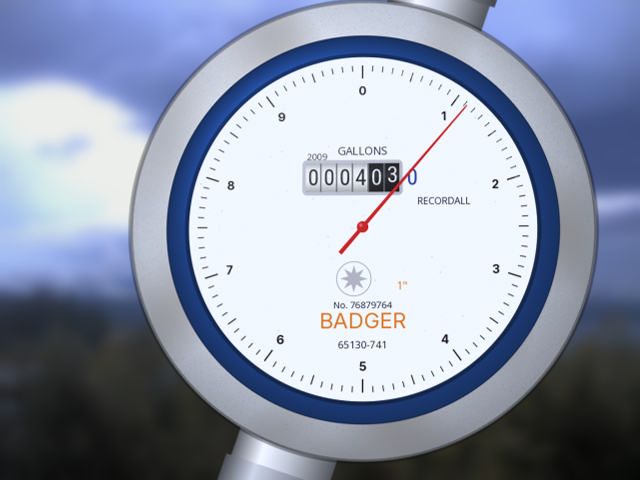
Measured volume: 4031.1 gal
